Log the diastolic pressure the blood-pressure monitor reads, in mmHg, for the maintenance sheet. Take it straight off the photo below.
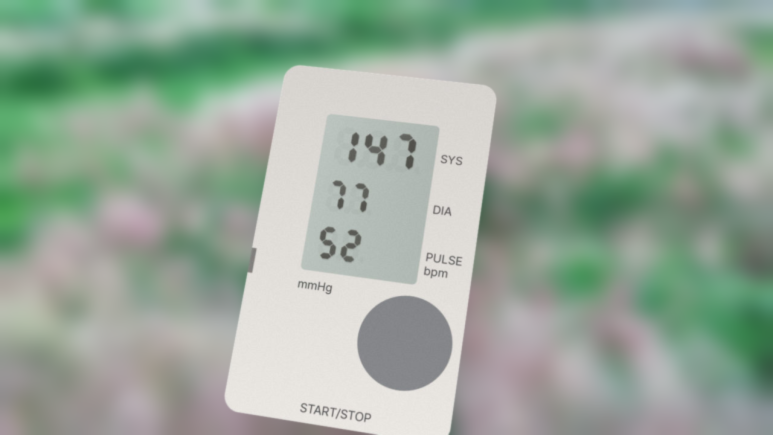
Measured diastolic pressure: 77 mmHg
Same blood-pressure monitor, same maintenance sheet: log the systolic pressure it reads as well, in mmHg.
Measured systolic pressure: 147 mmHg
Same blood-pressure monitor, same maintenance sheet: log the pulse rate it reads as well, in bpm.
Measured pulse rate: 52 bpm
